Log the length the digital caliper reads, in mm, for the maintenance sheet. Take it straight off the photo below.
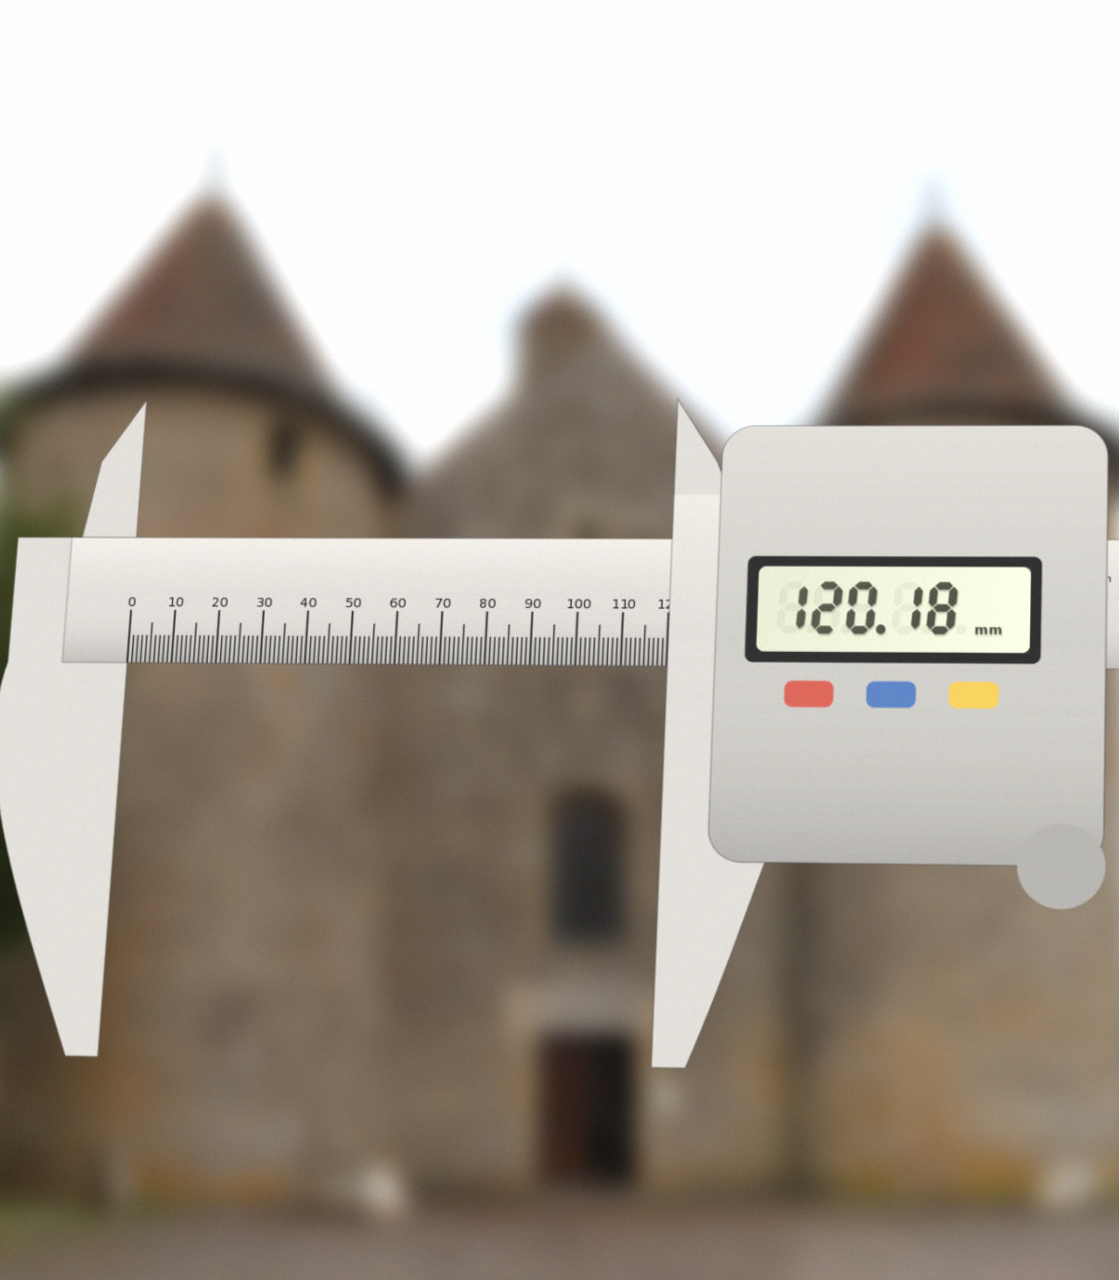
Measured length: 120.18 mm
